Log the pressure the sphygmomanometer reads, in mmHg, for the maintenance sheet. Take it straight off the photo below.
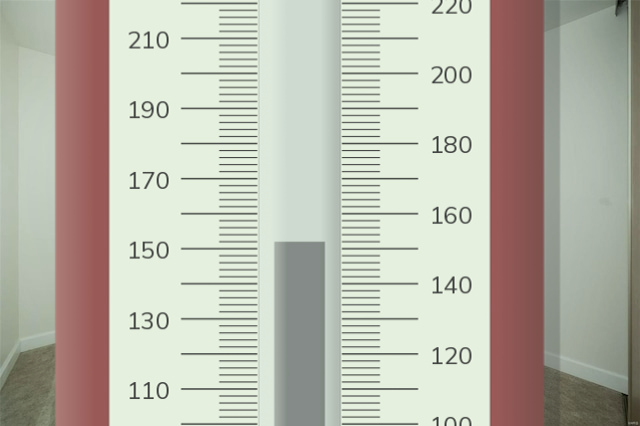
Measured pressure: 152 mmHg
